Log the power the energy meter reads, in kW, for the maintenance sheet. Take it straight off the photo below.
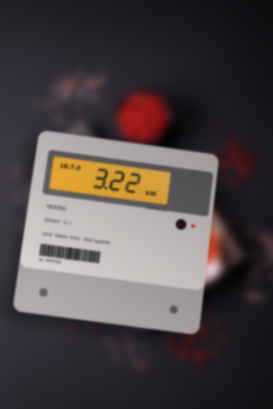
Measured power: 3.22 kW
